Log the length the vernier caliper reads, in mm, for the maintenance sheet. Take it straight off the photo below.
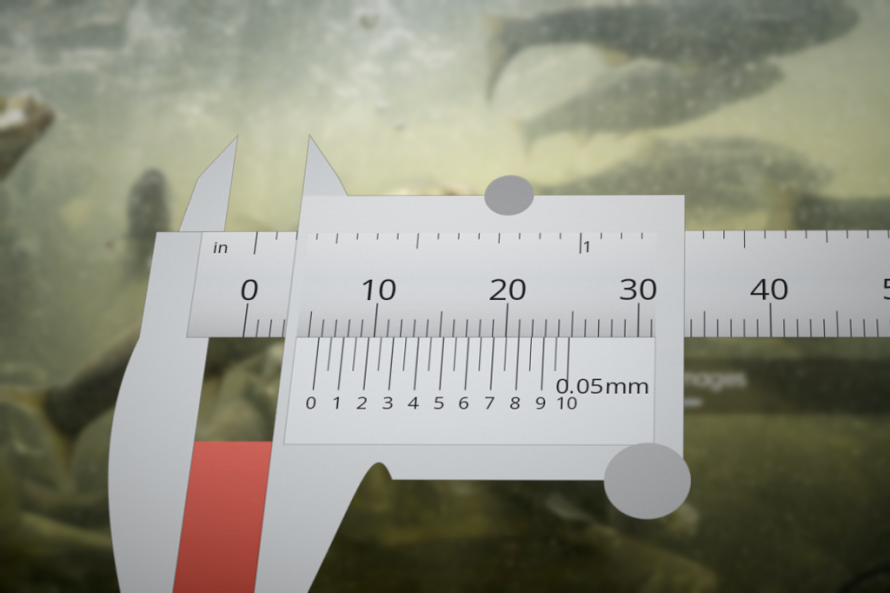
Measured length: 5.8 mm
